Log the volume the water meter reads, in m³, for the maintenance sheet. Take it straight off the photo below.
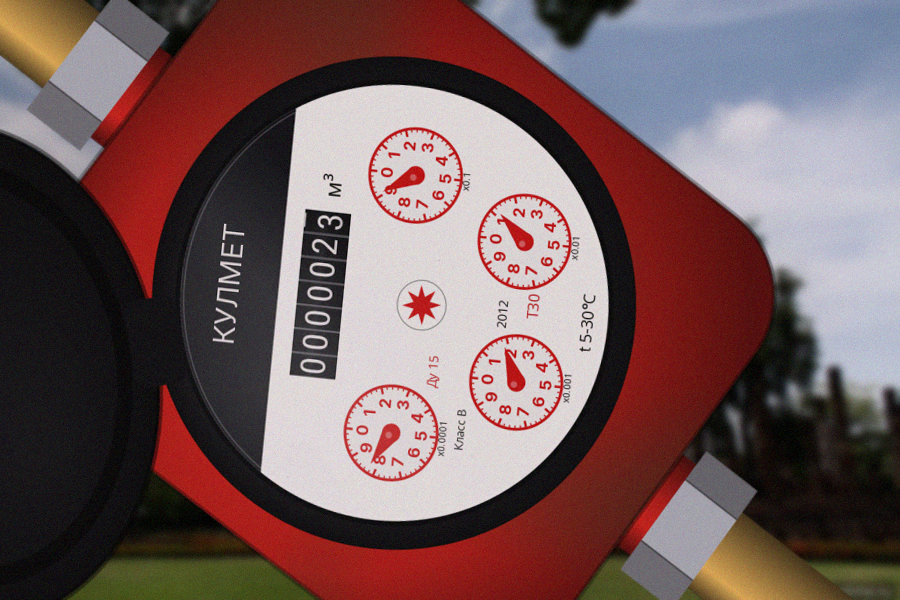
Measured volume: 22.9118 m³
